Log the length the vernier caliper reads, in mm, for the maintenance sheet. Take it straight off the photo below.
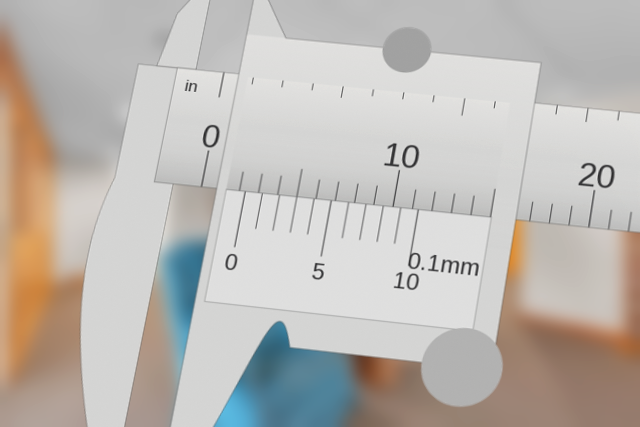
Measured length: 2.3 mm
